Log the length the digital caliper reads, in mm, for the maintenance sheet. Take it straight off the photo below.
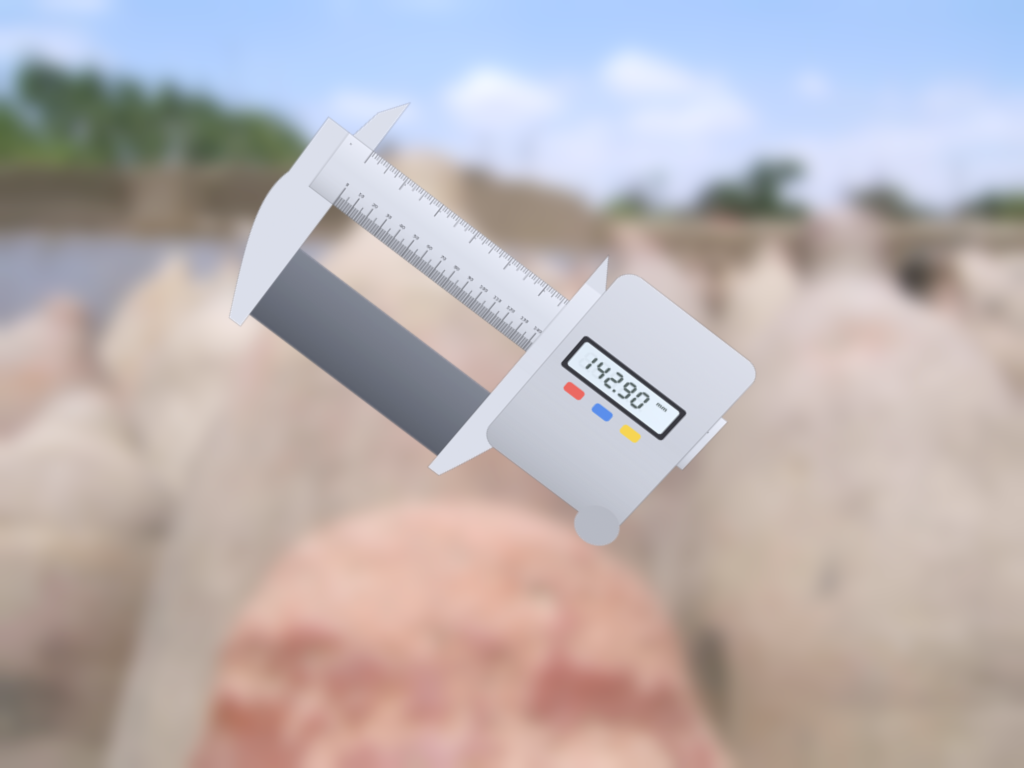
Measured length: 142.90 mm
